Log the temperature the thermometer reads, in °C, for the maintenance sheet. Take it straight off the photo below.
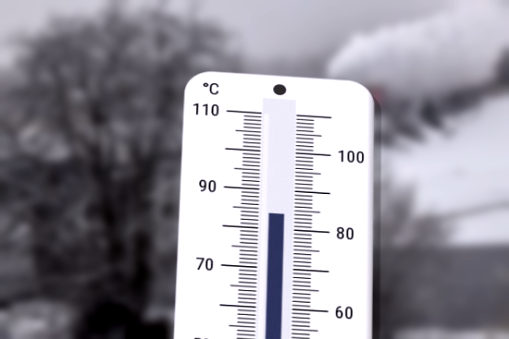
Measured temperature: 84 °C
